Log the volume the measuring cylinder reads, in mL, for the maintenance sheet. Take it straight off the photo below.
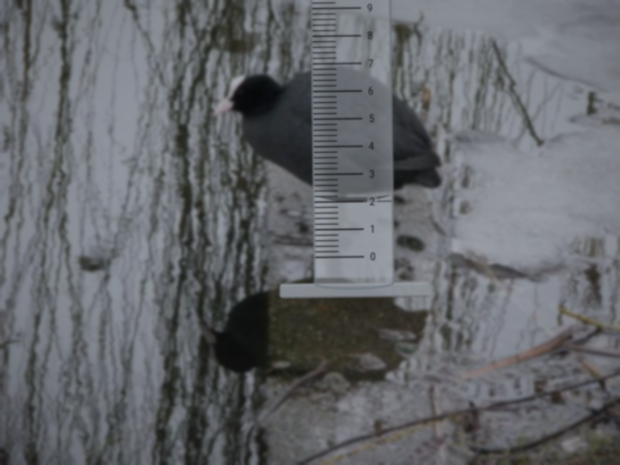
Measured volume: 2 mL
